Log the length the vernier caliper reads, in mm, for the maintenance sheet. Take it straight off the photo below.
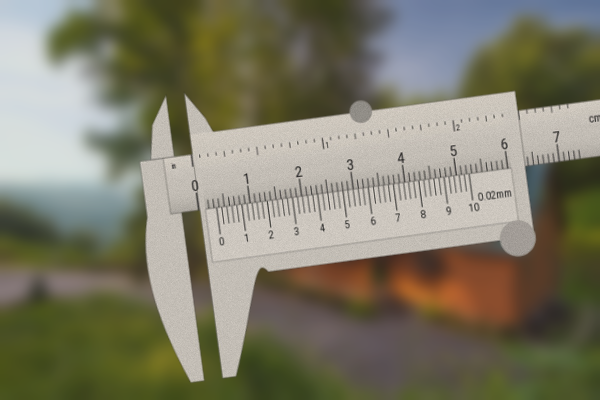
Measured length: 3.5 mm
